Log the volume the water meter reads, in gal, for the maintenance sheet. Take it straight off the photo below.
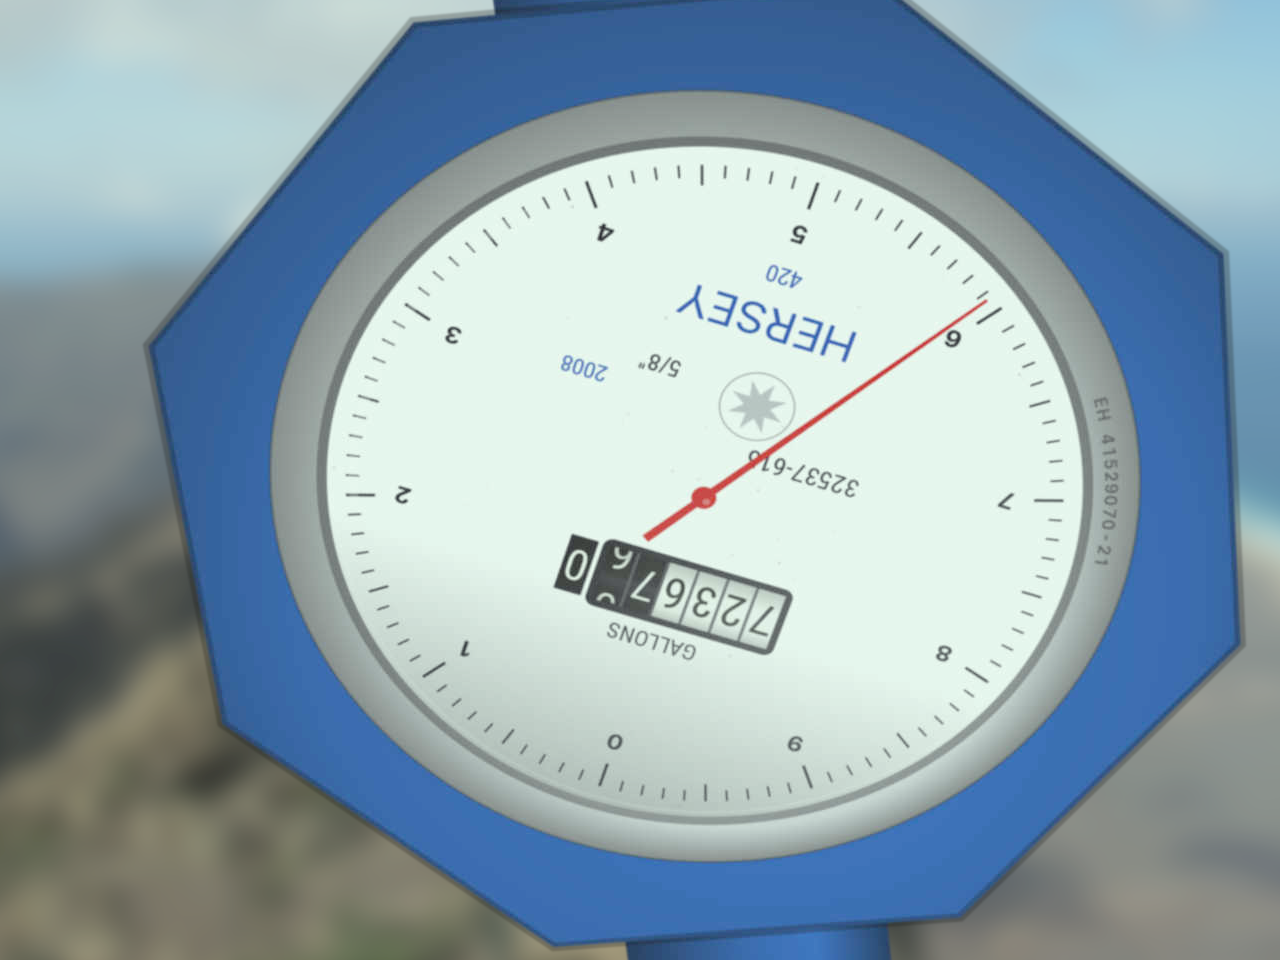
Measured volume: 7236755.9 gal
